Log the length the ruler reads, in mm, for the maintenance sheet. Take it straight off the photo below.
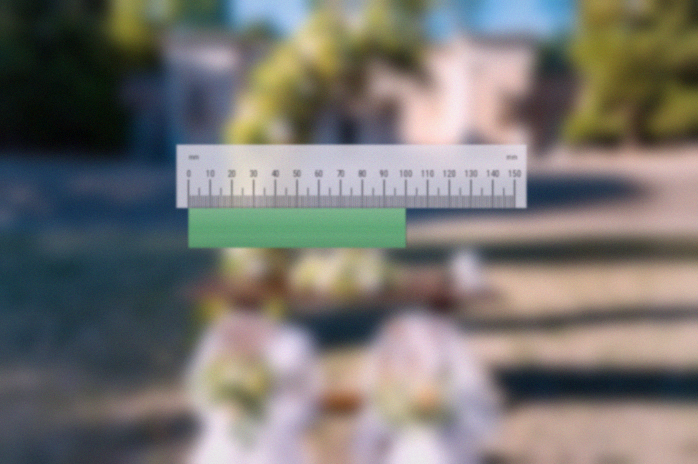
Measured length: 100 mm
